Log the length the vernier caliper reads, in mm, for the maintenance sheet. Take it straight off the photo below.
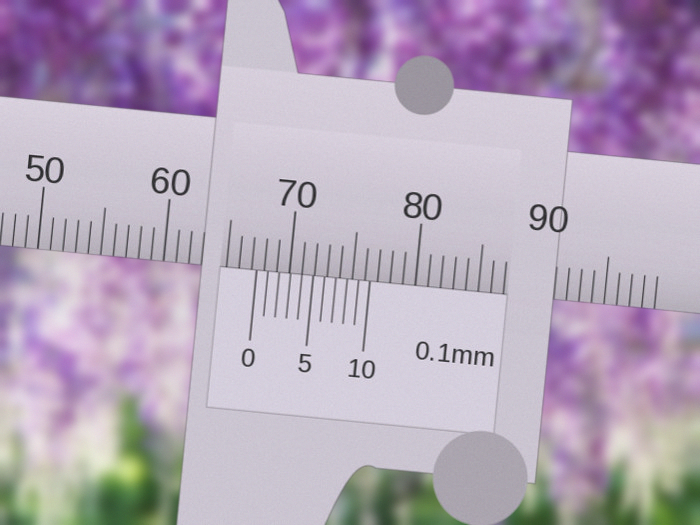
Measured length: 67.4 mm
